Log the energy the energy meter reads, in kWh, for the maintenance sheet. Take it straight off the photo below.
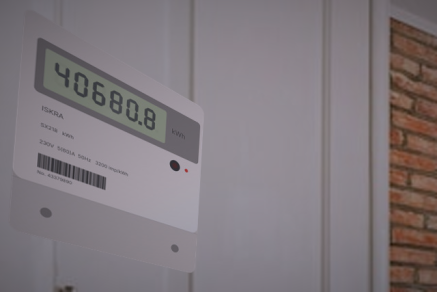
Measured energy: 40680.8 kWh
